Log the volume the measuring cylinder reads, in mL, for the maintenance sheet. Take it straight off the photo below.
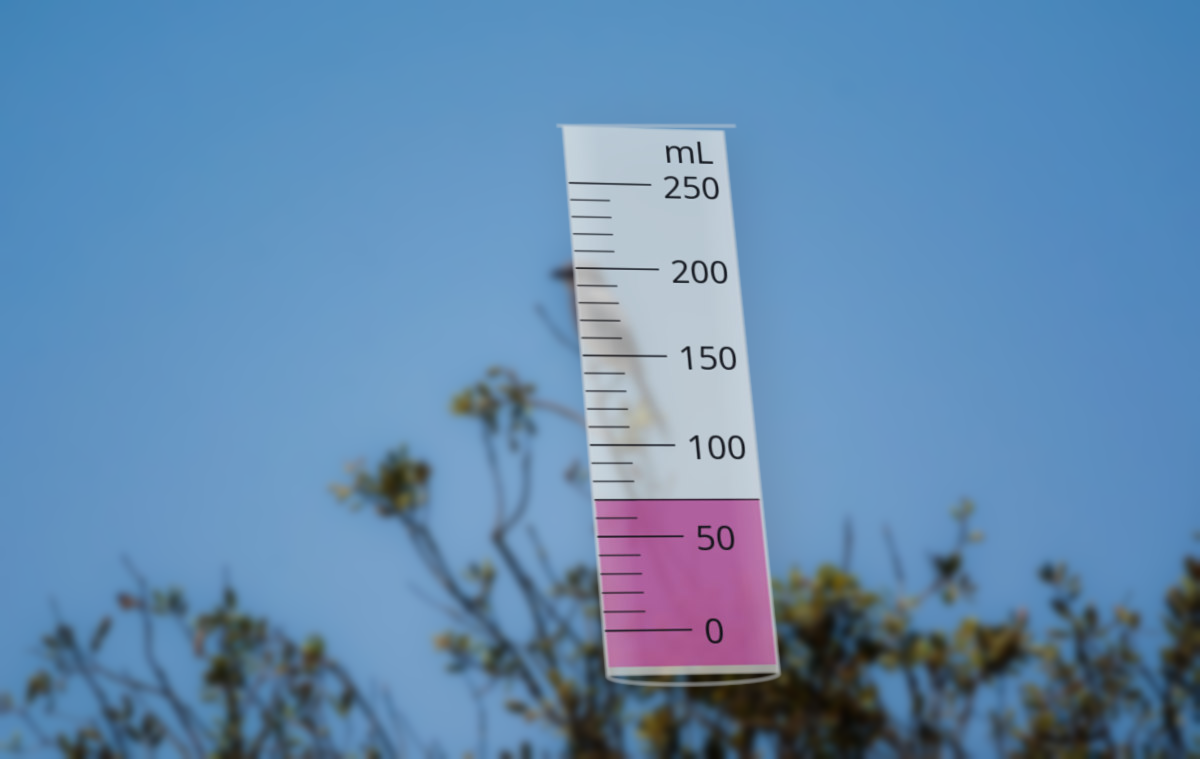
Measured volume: 70 mL
